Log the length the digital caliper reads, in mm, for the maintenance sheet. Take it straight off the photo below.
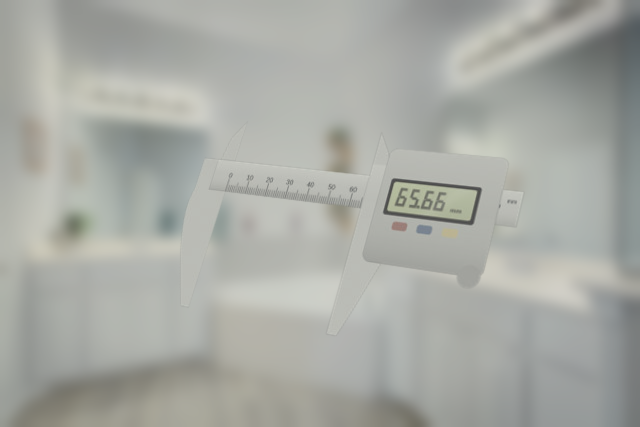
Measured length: 65.66 mm
